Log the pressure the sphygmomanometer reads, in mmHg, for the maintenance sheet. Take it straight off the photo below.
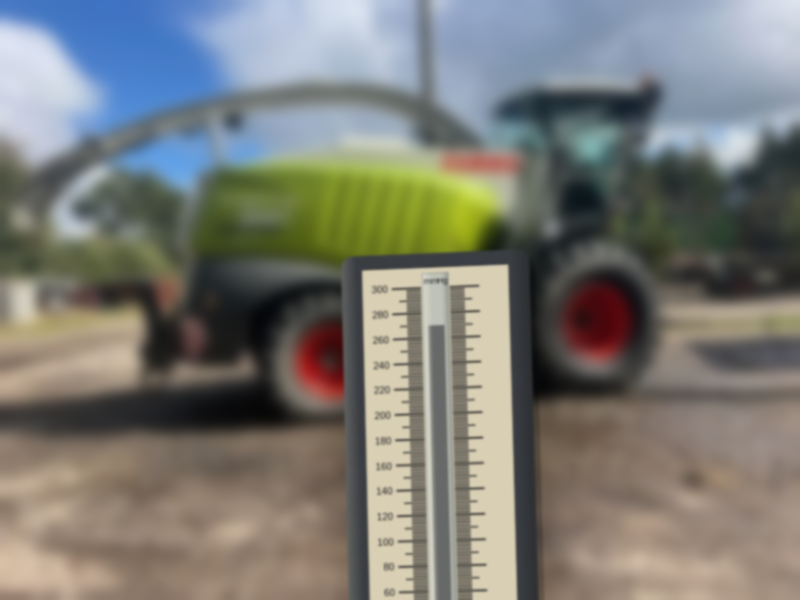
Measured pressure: 270 mmHg
